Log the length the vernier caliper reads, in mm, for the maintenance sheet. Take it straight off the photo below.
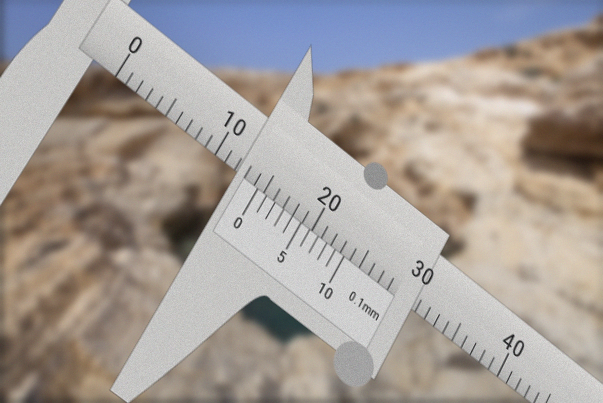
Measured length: 14.4 mm
